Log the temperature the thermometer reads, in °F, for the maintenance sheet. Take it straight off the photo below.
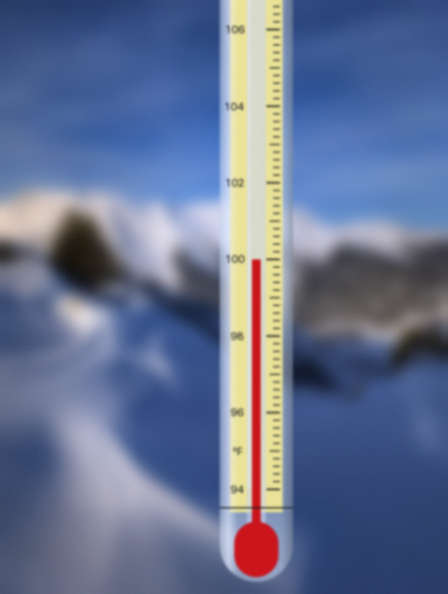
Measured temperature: 100 °F
